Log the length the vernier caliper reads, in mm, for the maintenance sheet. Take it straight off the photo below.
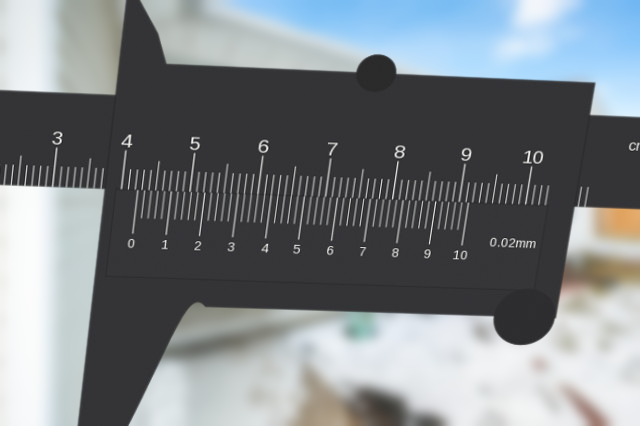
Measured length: 42.4 mm
